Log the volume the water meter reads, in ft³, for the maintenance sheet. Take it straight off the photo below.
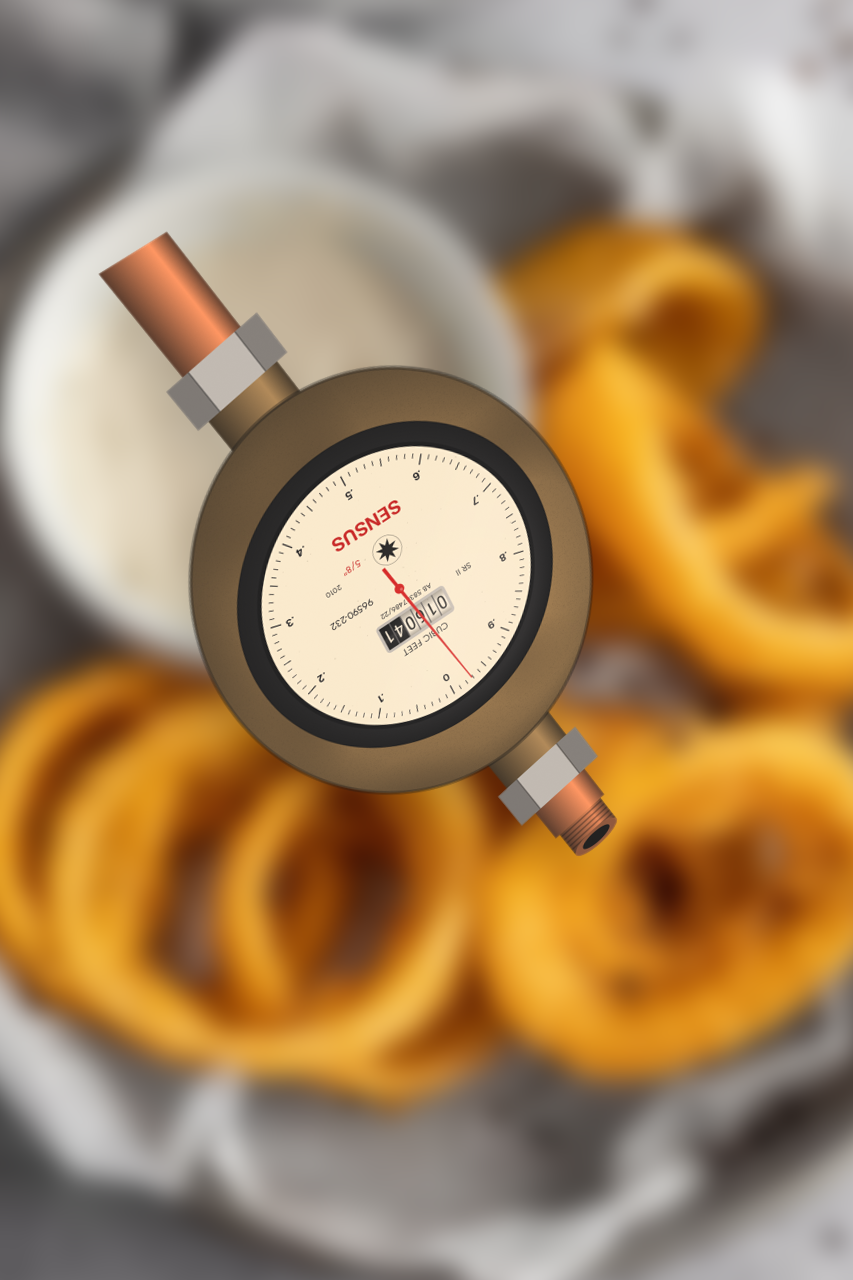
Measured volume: 16040.97 ft³
